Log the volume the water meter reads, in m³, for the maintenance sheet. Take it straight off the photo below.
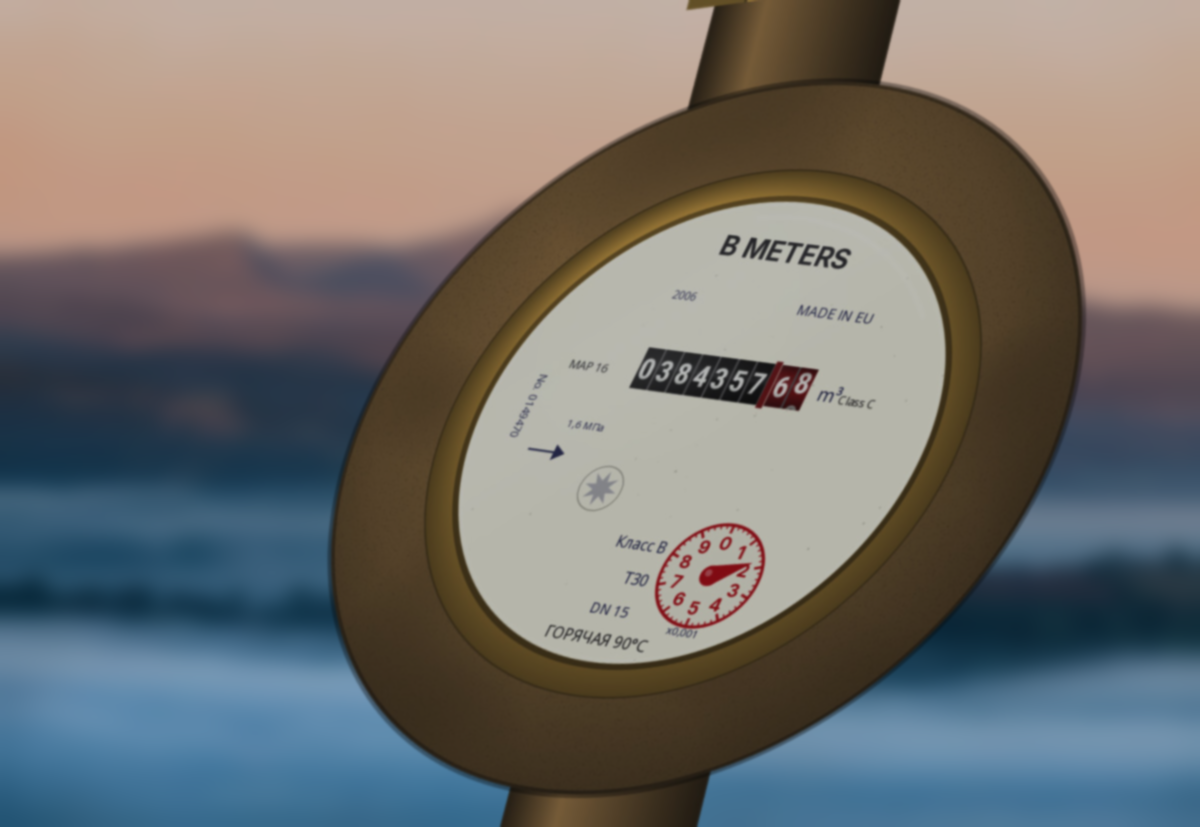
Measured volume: 384357.681 m³
